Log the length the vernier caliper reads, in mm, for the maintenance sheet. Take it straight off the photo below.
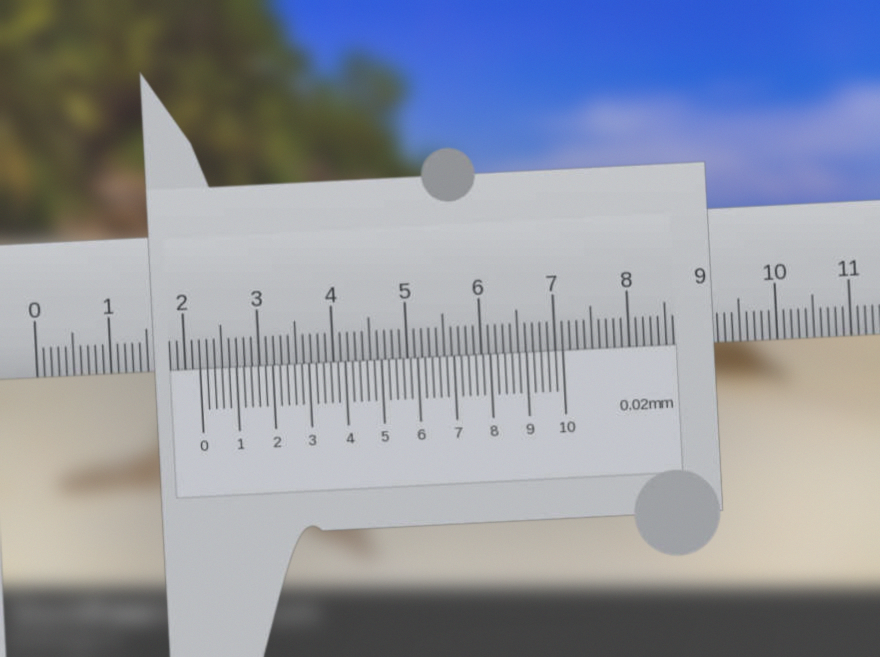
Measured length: 22.0 mm
